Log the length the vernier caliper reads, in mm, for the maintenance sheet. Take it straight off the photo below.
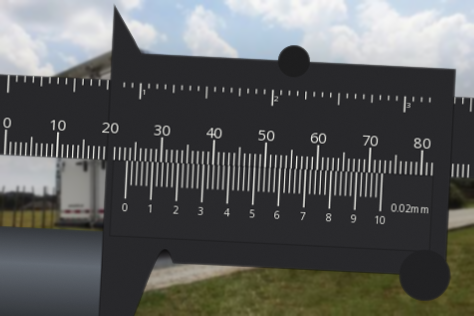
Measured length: 23.5 mm
